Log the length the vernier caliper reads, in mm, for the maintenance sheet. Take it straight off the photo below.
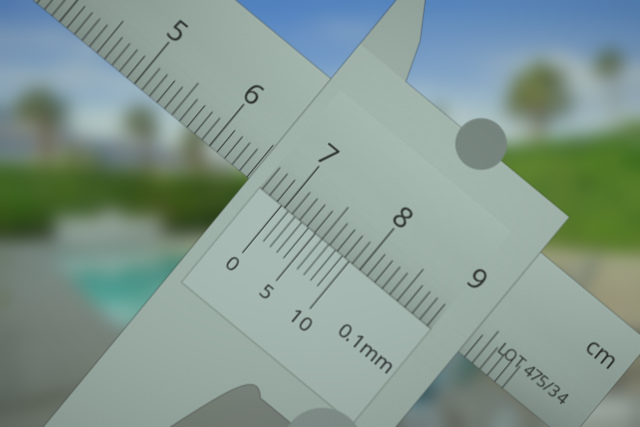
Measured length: 69.6 mm
